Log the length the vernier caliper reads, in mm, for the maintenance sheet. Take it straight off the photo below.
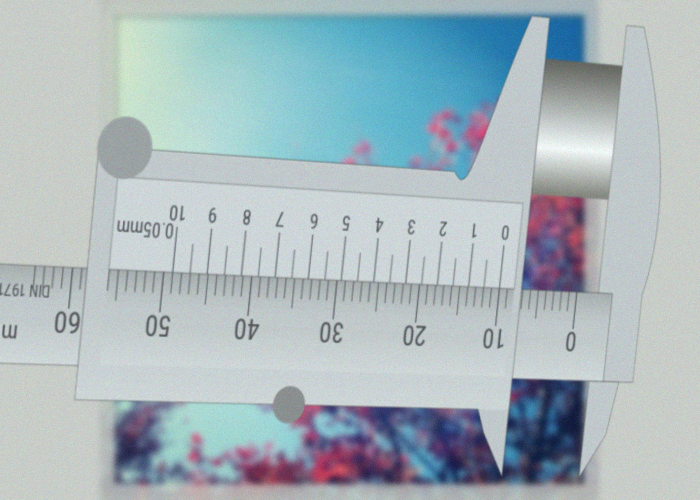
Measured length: 10.0 mm
